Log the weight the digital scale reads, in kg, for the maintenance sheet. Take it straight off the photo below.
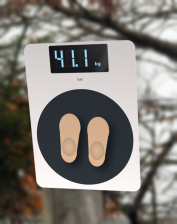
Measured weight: 41.1 kg
